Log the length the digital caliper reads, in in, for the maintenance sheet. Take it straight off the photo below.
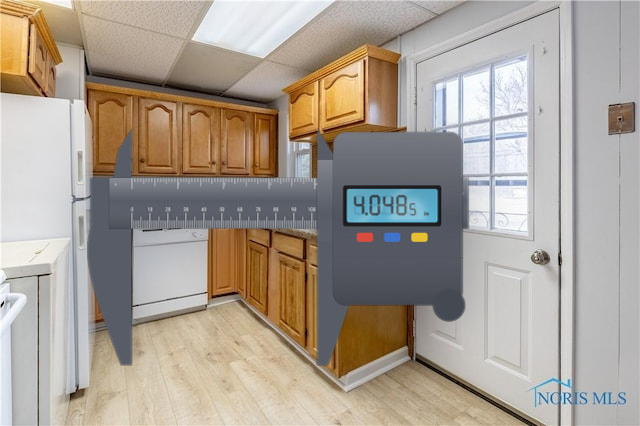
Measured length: 4.0485 in
